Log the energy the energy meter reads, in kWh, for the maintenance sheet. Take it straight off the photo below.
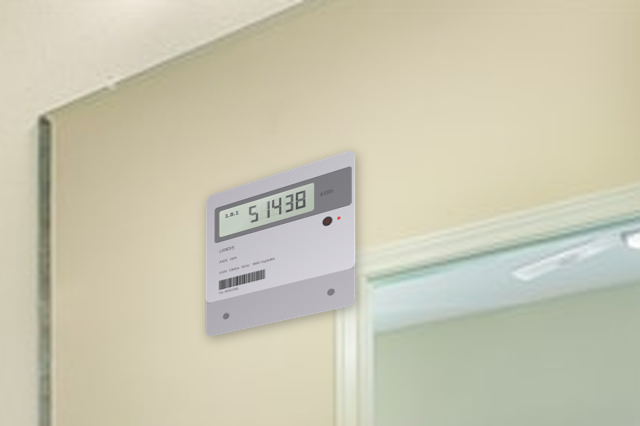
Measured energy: 51438 kWh
